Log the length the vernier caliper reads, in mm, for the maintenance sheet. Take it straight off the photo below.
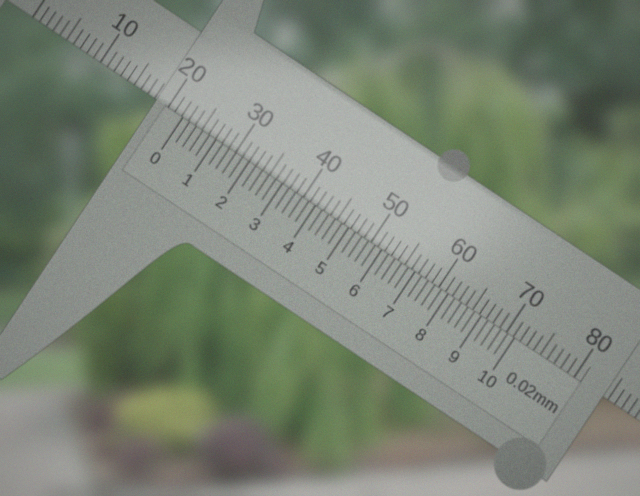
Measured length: 22.2 mm
